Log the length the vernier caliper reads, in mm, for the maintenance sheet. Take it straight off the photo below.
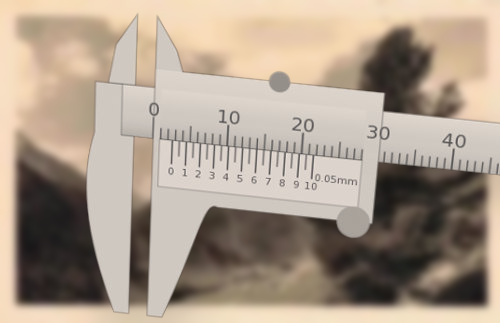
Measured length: 2.6 mm
